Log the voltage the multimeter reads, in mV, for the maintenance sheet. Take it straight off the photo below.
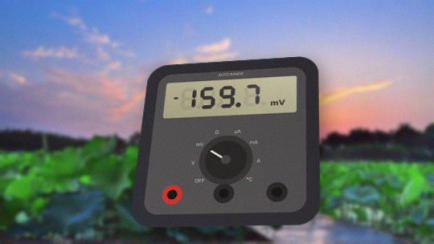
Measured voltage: -159.7 mV
